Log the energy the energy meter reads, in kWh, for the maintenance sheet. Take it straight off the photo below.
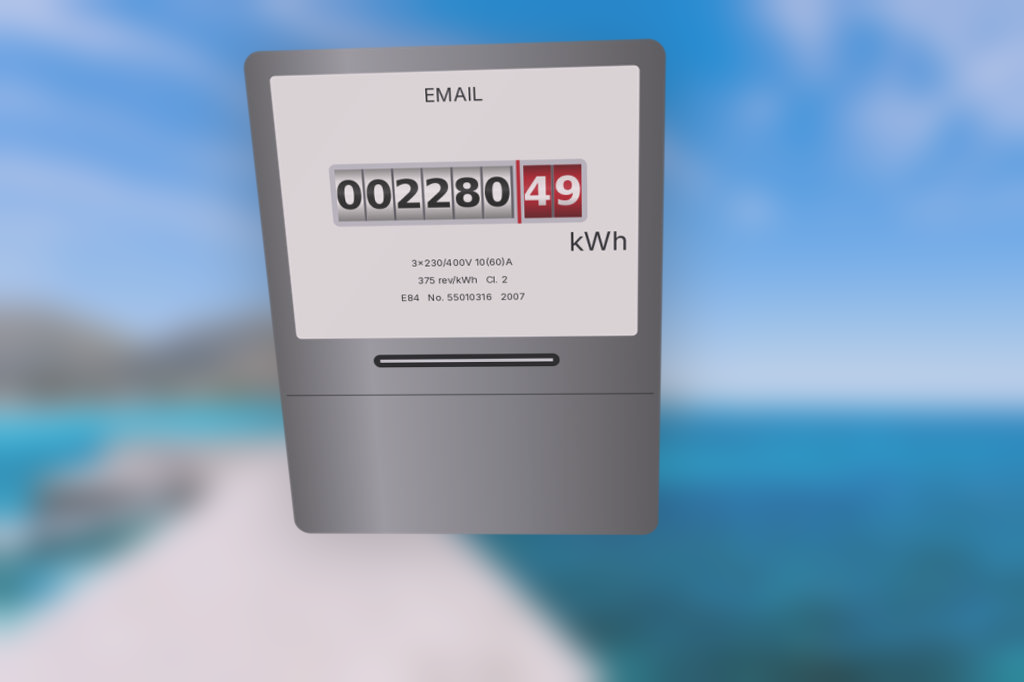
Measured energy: 2280.49 kWh
